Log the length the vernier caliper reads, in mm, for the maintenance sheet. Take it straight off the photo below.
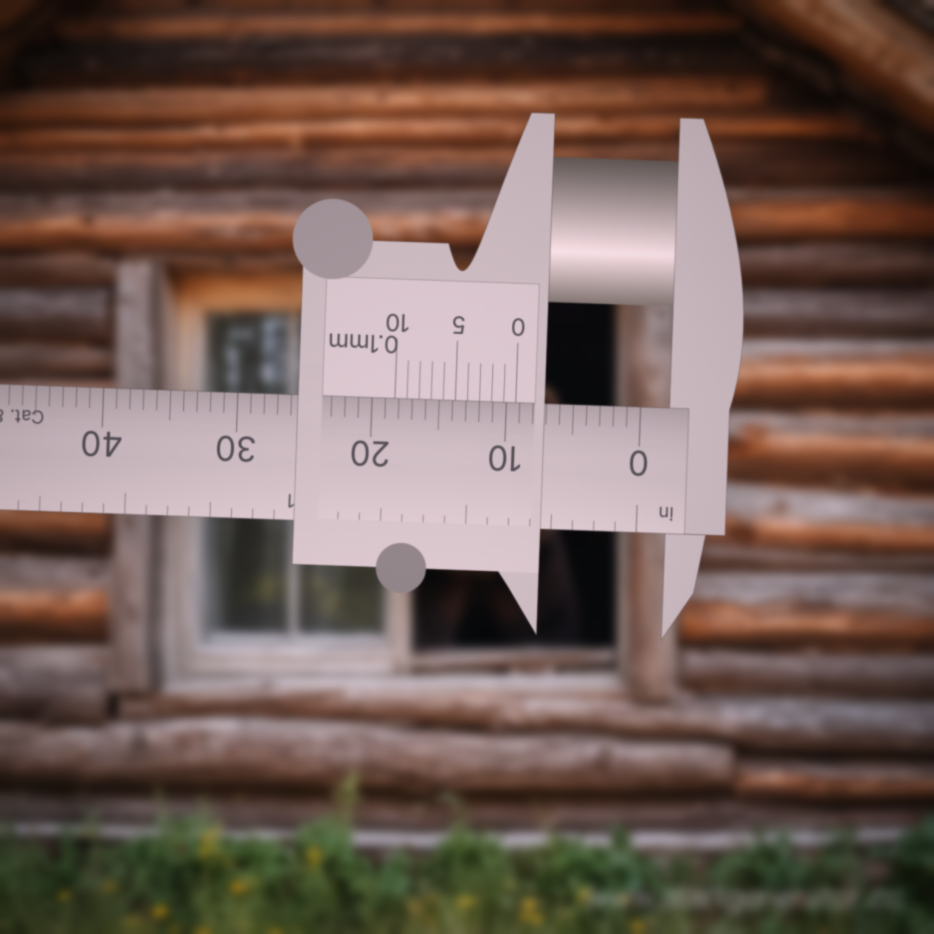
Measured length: 9.3 mm
